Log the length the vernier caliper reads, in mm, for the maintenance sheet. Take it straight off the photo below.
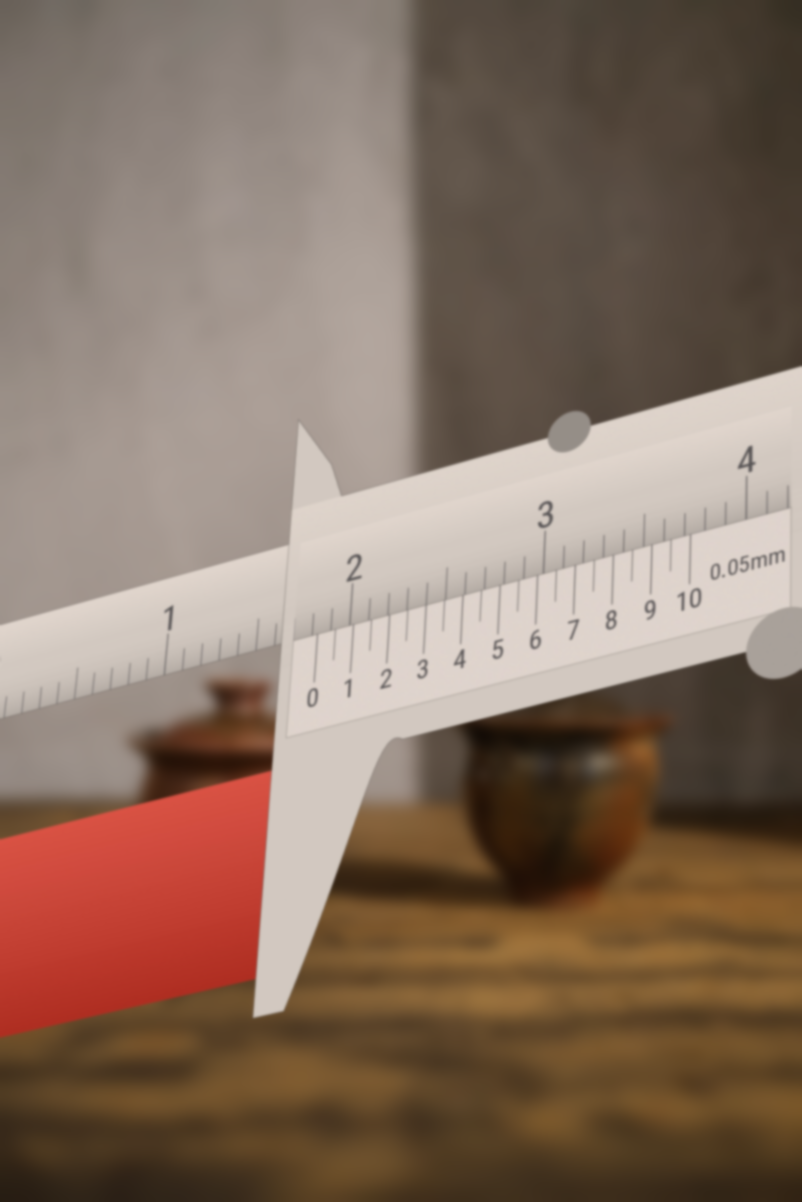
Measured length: 18.3 mm
